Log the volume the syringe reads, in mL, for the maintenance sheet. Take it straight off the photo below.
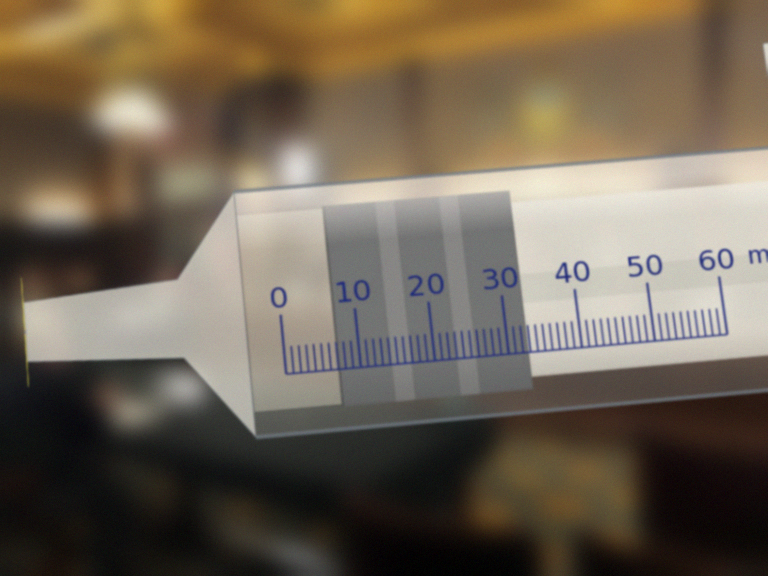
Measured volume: 7 mL
